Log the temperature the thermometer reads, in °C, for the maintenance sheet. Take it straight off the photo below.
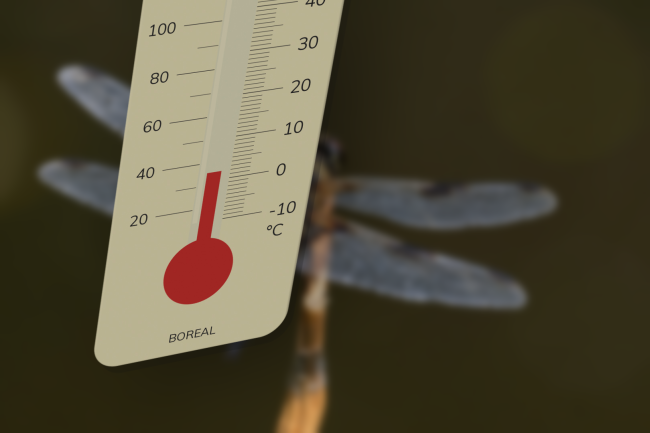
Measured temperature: 2 °C
